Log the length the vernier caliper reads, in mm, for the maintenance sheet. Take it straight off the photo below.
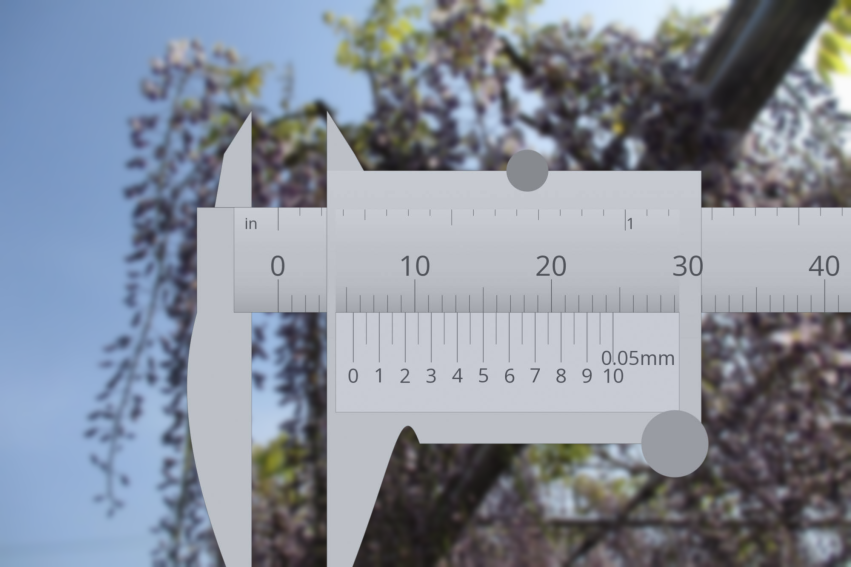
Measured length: 5.5 mm
